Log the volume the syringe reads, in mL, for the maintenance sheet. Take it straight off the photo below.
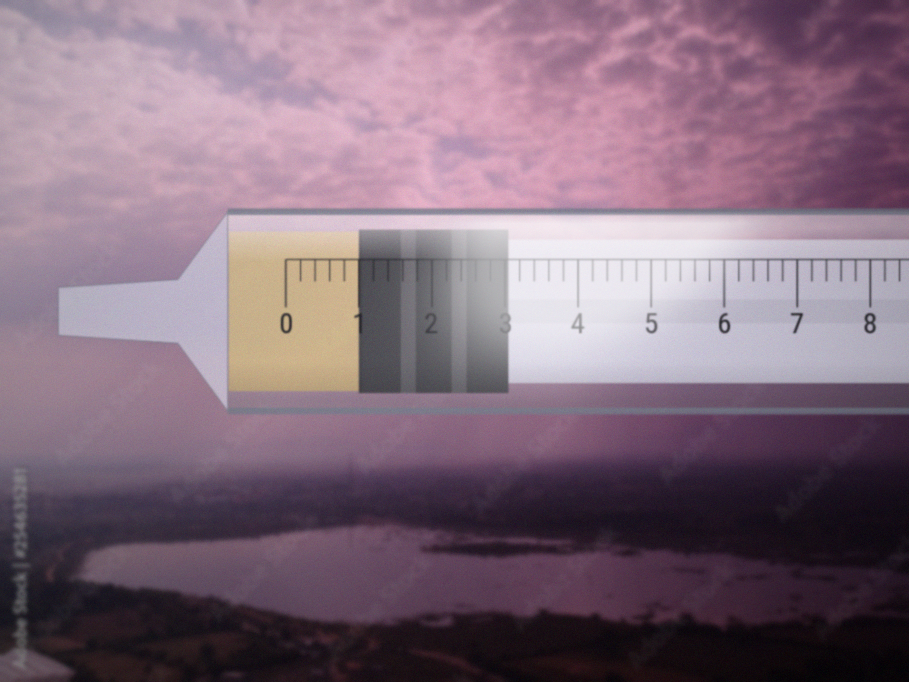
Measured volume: 1 mL
